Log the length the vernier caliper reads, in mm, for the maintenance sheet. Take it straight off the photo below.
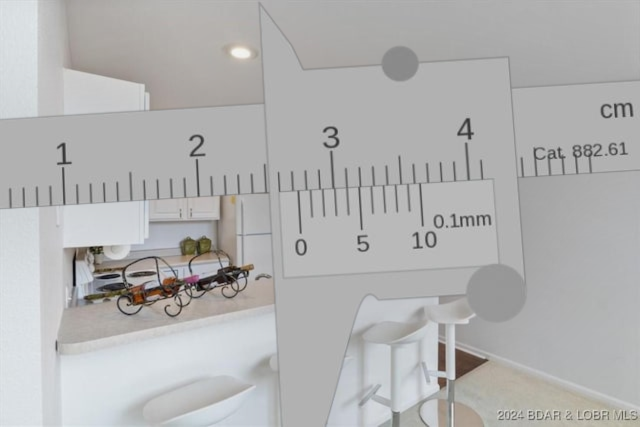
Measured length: 27.4 mm
